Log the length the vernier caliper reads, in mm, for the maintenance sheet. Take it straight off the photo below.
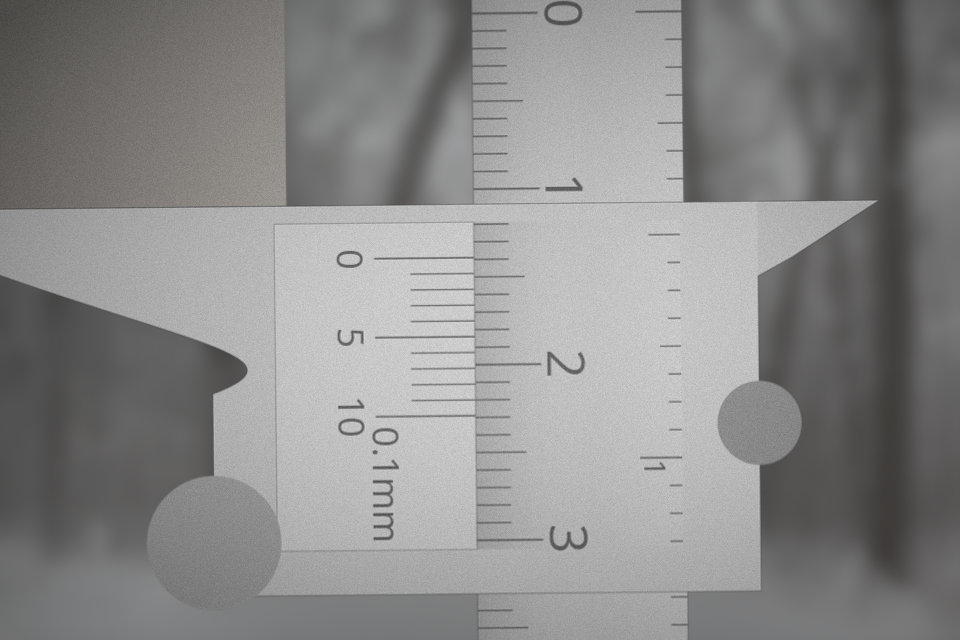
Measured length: 13.9 mm
